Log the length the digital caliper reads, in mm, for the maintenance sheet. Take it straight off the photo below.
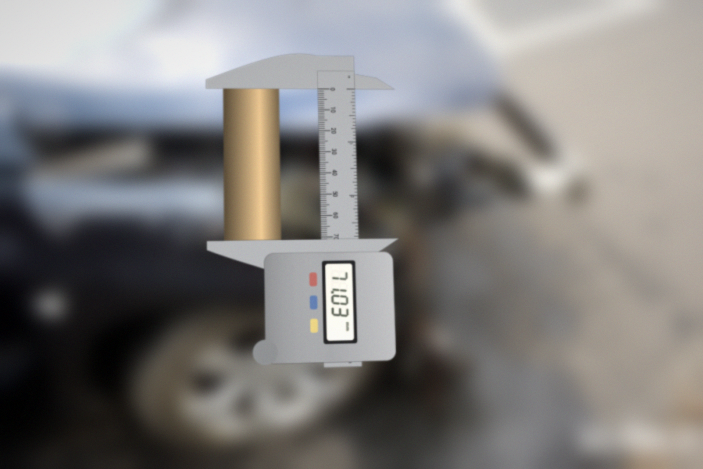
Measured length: 71.03 mm
